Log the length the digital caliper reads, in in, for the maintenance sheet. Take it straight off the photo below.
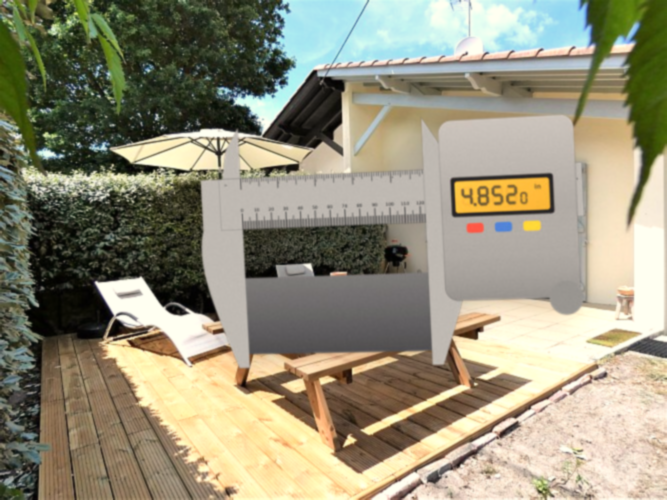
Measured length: 4.8520 in
